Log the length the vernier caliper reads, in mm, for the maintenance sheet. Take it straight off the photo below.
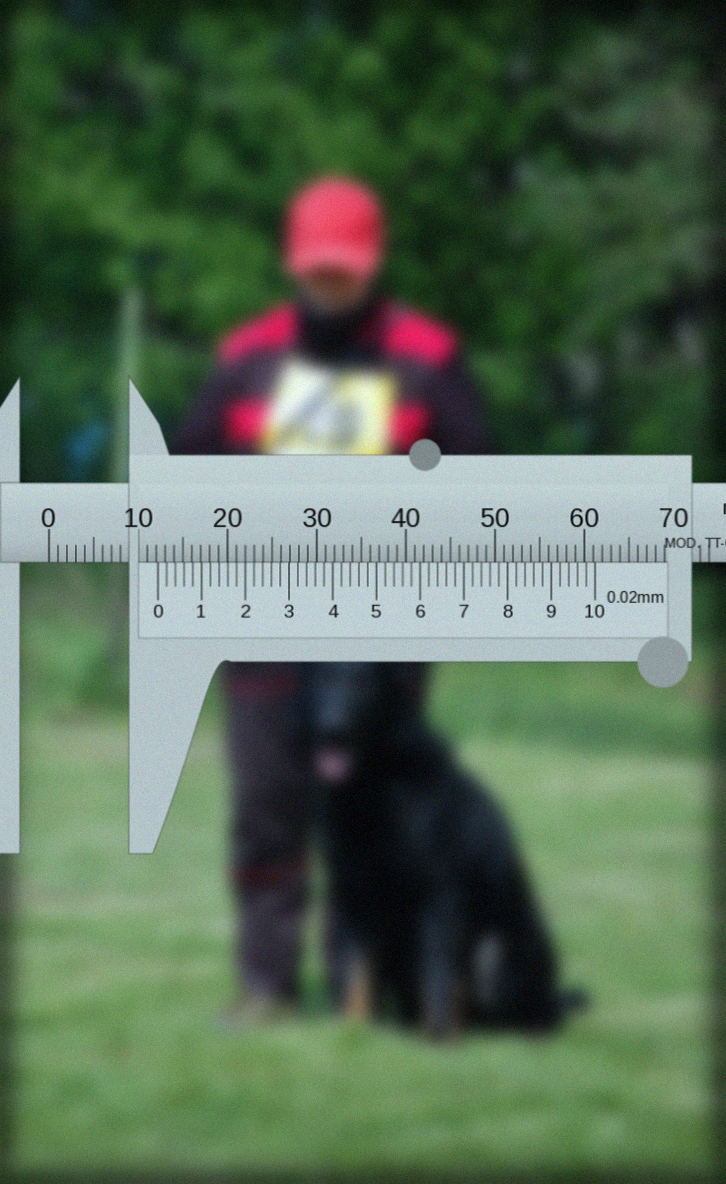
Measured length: 12.2 mm
